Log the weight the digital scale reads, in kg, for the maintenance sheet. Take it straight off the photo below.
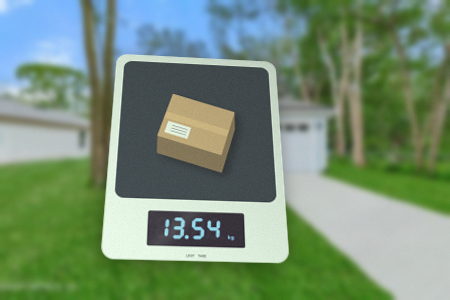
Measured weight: 13.54 kg
